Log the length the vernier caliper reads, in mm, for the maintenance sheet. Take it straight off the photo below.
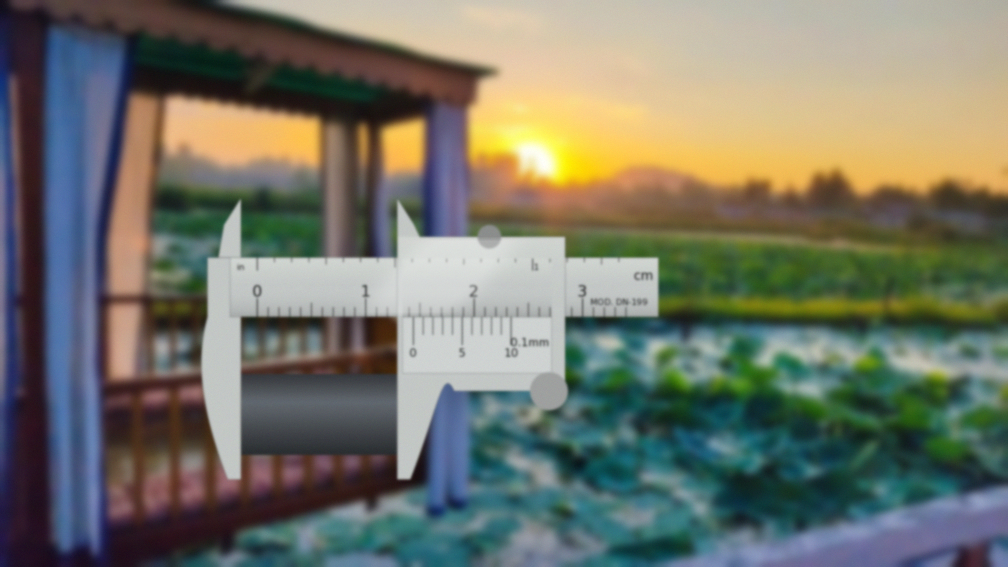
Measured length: 14.4 mm
